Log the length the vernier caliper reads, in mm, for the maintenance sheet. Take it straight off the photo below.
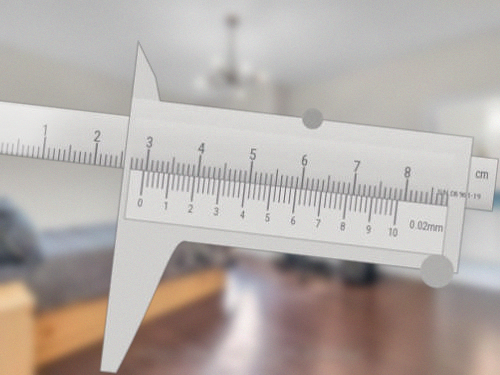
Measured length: 29.5 mm
